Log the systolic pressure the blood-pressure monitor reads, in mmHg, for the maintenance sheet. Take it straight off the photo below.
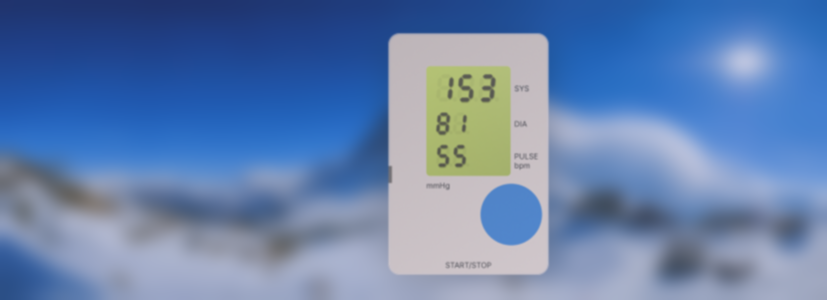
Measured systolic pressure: 153 mmHg
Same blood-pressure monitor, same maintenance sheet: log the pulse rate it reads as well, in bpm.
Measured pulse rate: 55 bpm
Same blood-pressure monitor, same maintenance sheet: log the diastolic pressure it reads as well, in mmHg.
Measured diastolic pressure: 81 mmHg
